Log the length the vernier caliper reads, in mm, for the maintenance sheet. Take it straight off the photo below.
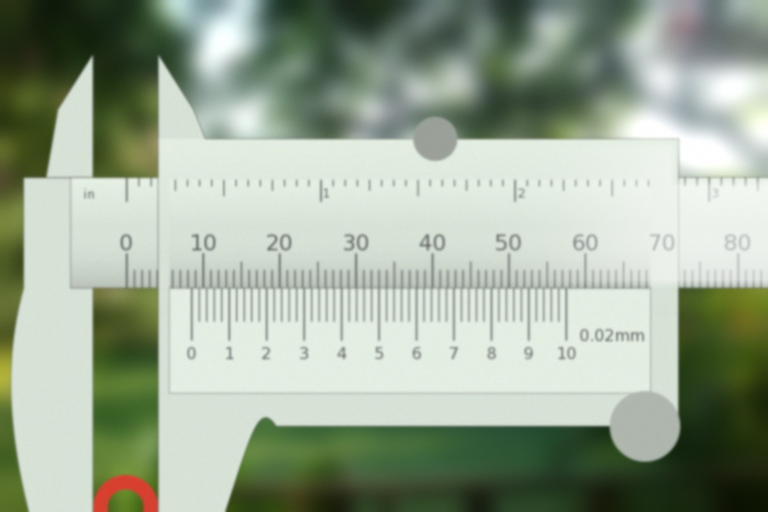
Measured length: 8.5 mm
